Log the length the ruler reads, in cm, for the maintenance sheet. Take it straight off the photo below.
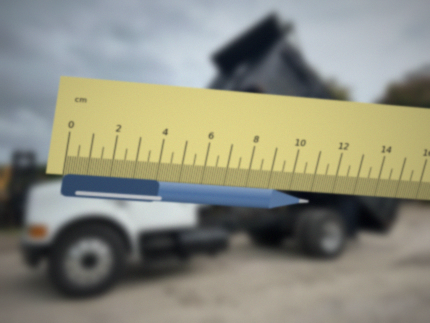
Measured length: 11 cm
